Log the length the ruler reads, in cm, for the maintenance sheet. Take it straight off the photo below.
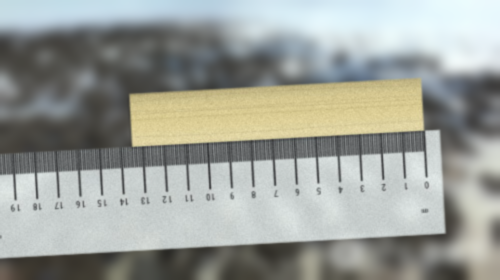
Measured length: 13.5 cm
